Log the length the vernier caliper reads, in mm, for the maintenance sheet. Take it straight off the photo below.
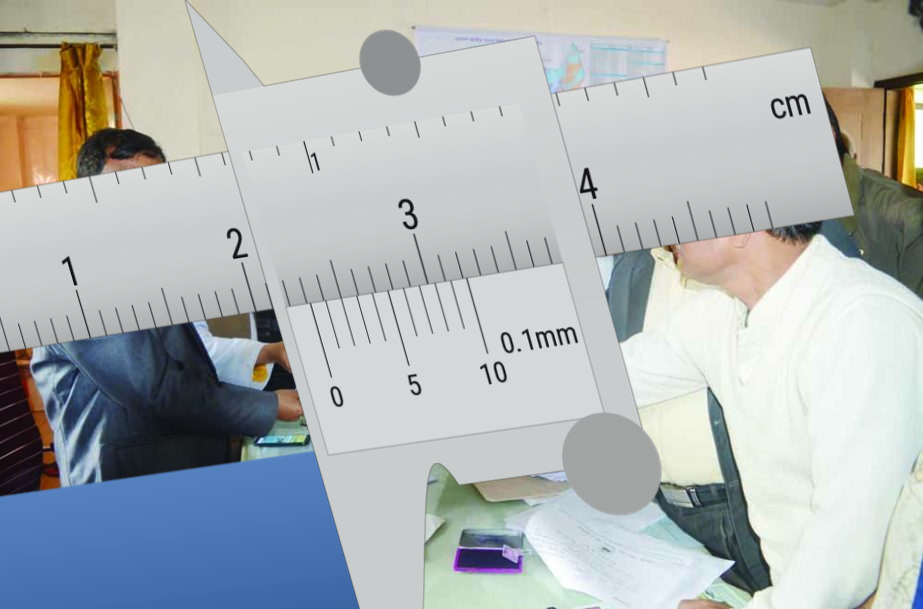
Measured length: 23.2 mm
